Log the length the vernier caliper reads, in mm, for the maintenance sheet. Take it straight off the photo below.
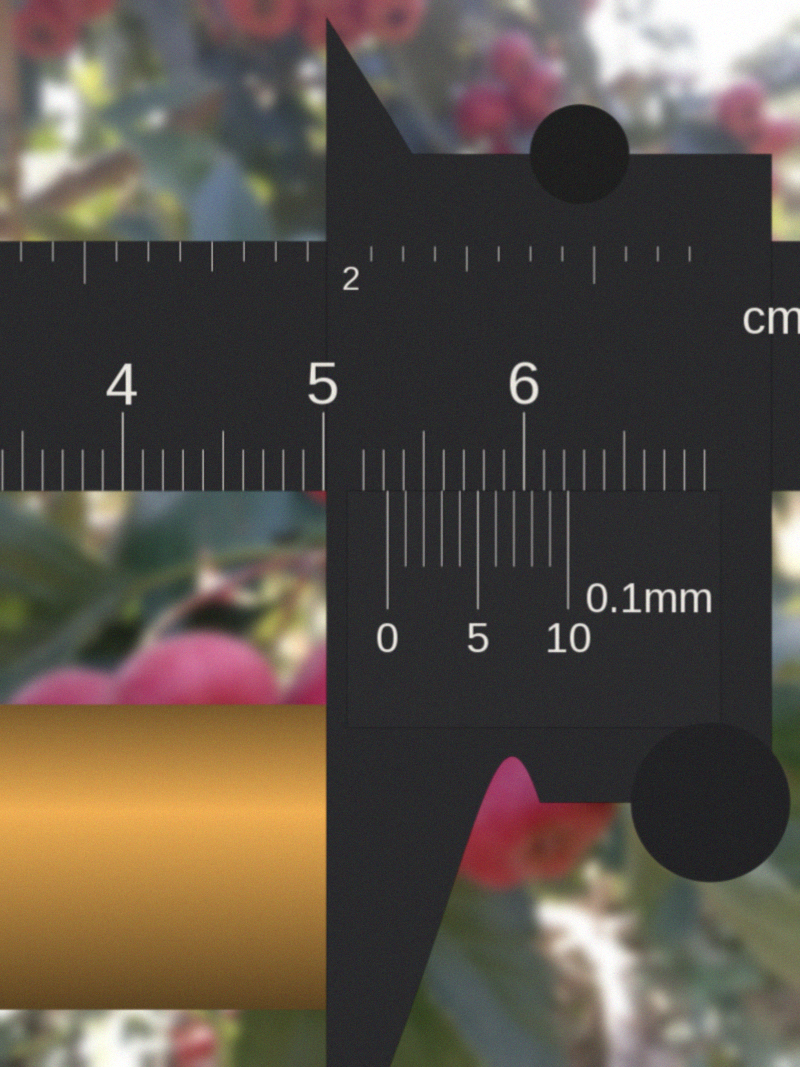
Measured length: 53.2 mm
